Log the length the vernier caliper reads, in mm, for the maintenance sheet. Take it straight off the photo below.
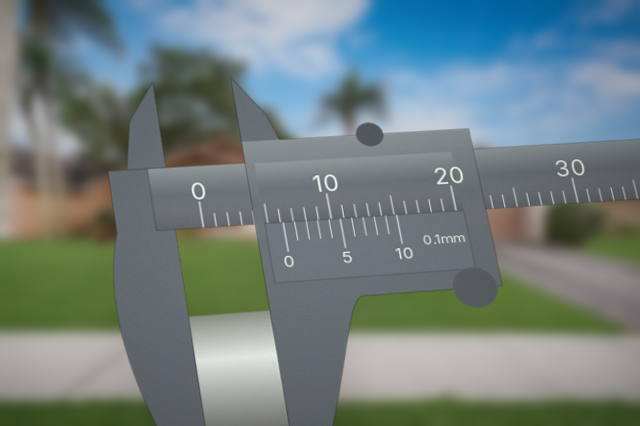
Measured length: 6.2 mm
